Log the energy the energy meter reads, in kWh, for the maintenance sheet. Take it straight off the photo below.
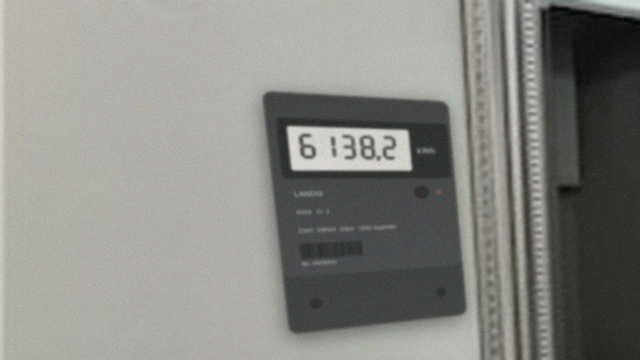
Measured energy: 6138.2 kWh
